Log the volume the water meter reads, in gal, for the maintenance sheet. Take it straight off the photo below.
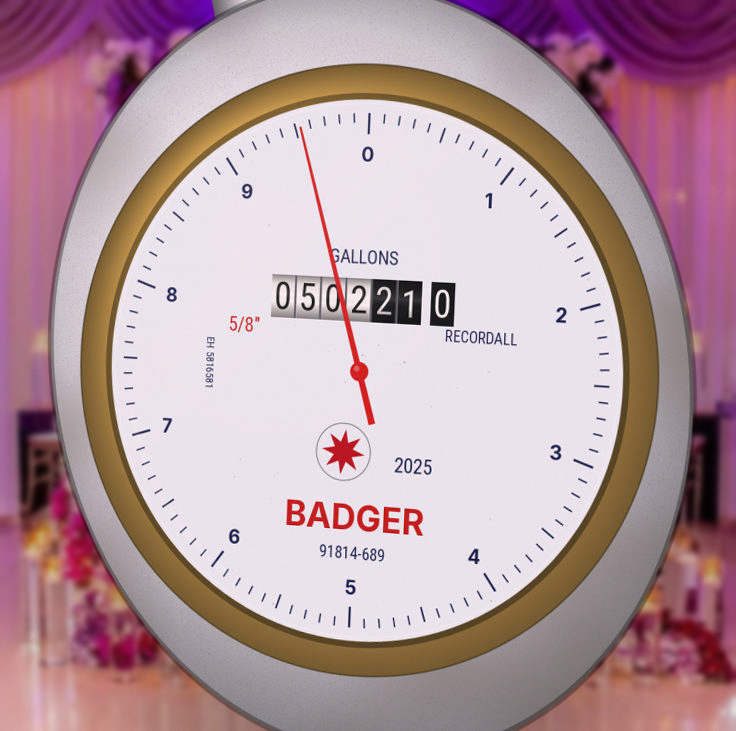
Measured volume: 502209.5 gal
